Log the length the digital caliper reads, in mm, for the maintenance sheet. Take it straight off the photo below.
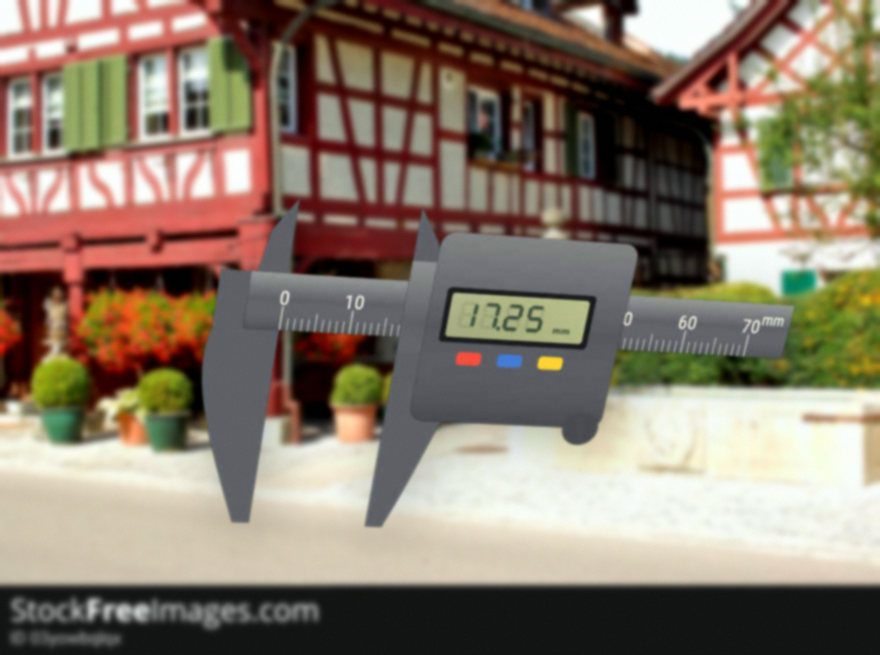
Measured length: 17.25 mm
